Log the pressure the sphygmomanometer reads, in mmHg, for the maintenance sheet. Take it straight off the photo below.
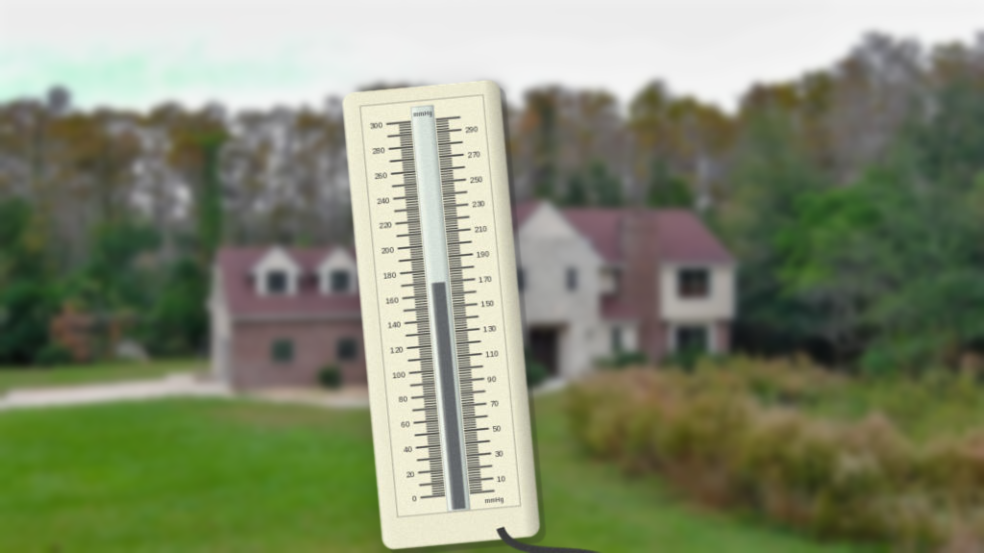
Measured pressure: 170 mmHg
